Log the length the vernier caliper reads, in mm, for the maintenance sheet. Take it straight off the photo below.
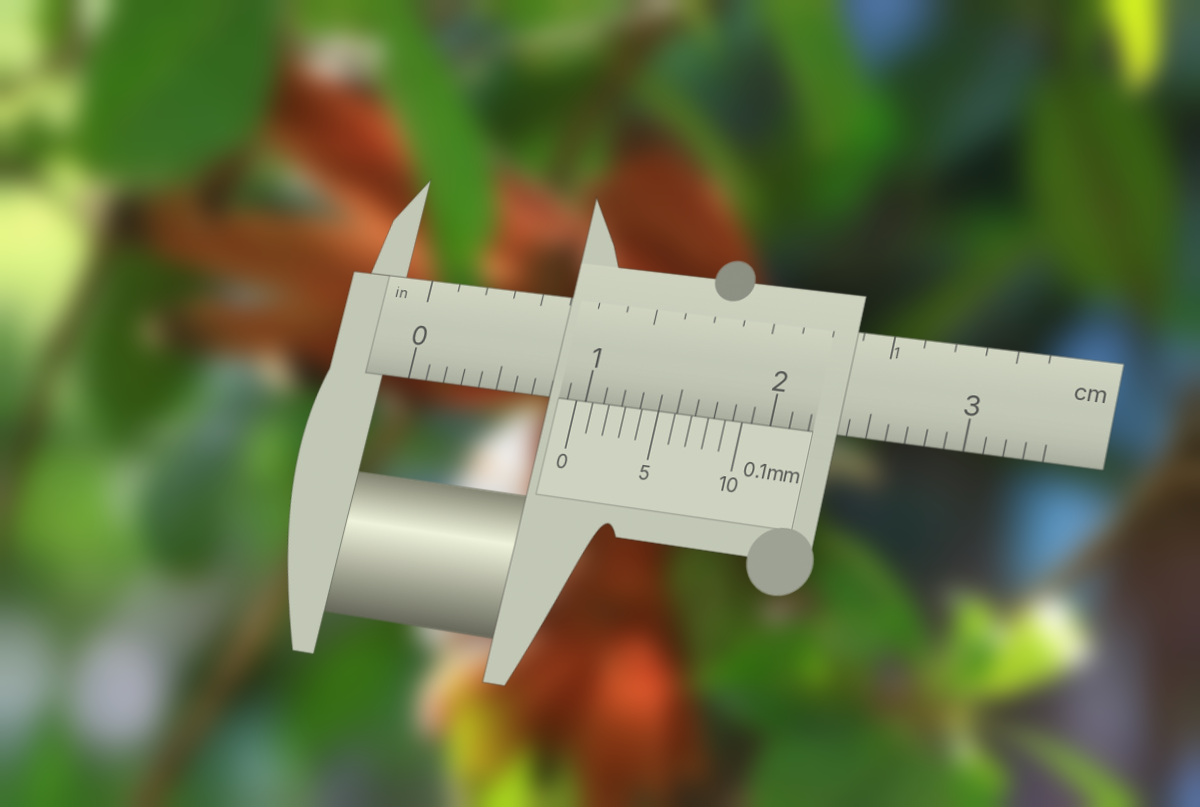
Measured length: 9.5 mm
